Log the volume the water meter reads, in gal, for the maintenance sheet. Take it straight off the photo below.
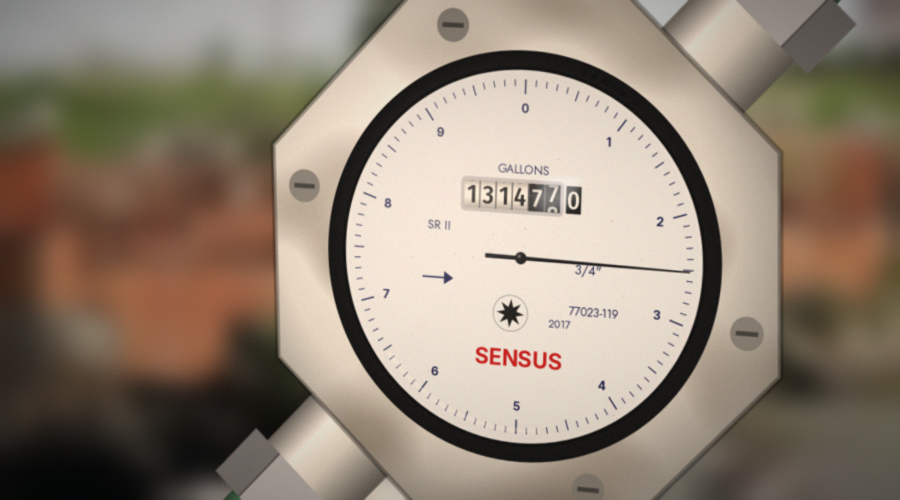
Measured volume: 1314772.5 gal
